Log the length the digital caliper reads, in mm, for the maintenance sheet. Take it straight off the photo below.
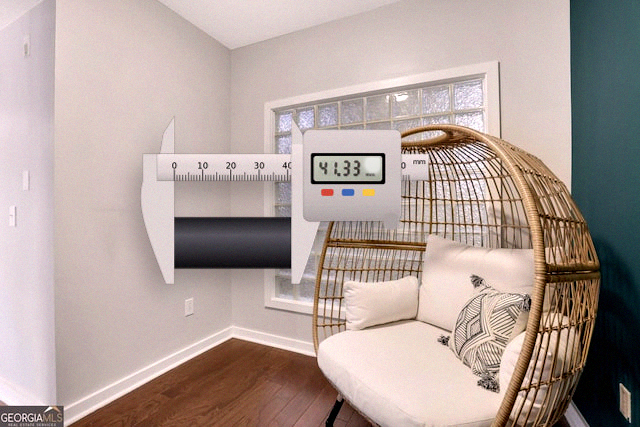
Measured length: 41.33 mm
